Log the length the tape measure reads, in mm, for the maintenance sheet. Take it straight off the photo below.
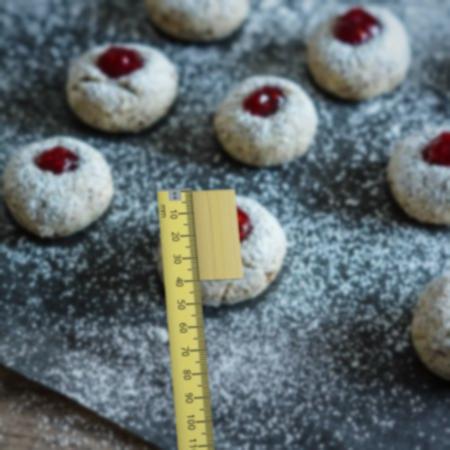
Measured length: 40 mm
